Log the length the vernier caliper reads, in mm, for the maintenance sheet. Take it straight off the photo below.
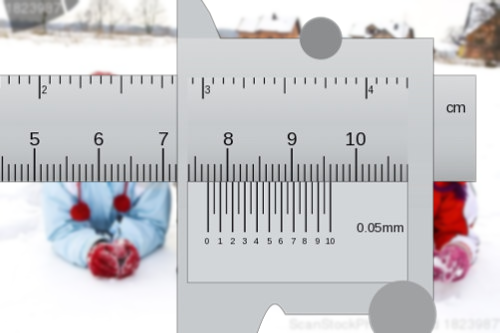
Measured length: 77.0 mm
